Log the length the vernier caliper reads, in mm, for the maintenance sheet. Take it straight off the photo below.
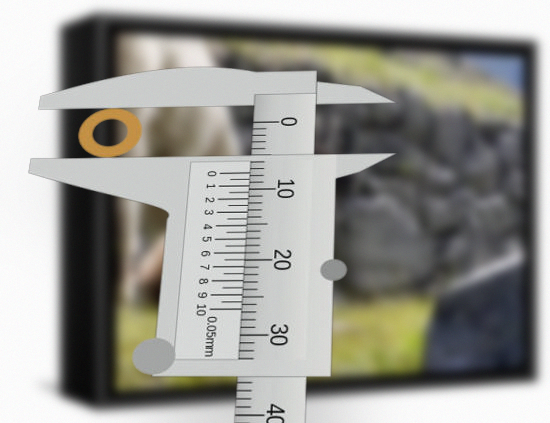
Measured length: 7.6 mm
